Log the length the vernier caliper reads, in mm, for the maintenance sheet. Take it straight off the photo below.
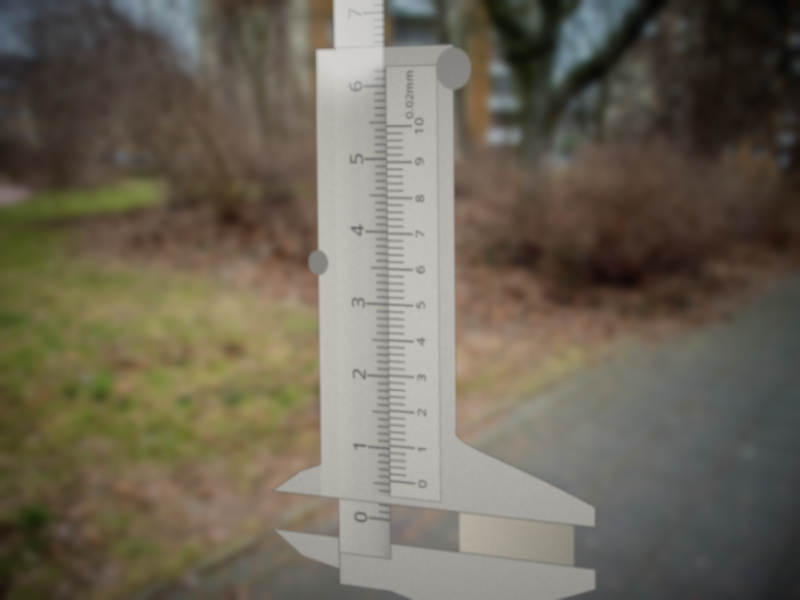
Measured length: 5.5 mm
